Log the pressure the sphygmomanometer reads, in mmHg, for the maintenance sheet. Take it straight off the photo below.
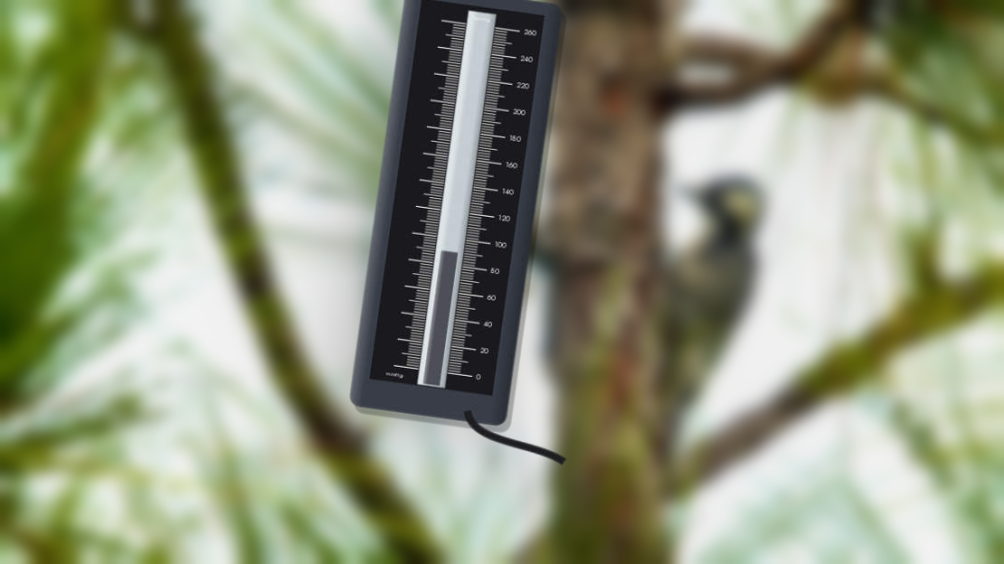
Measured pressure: 90 mmHg
